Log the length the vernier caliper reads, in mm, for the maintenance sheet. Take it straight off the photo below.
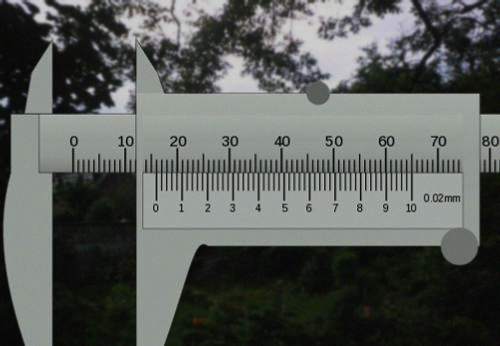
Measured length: 16.0 mm
